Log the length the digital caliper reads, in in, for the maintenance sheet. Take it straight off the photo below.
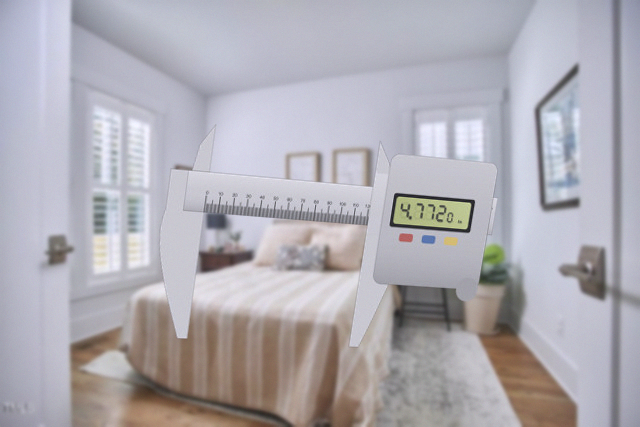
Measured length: 4.7720 in
